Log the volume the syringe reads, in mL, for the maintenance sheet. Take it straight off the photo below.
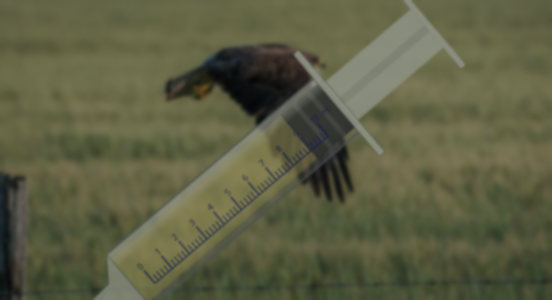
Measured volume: 9 mL
